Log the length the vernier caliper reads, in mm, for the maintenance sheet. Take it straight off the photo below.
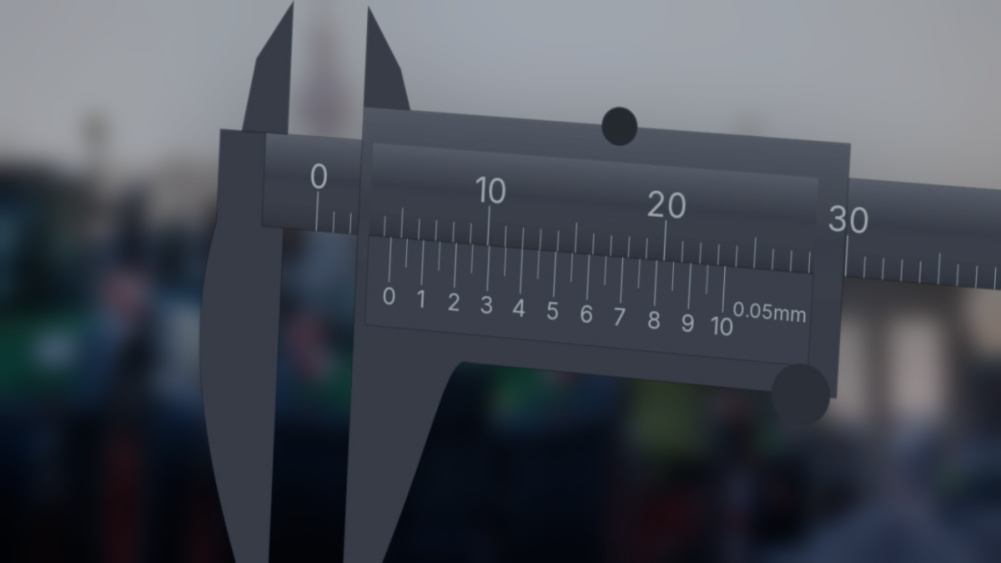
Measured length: 4.4 mm
